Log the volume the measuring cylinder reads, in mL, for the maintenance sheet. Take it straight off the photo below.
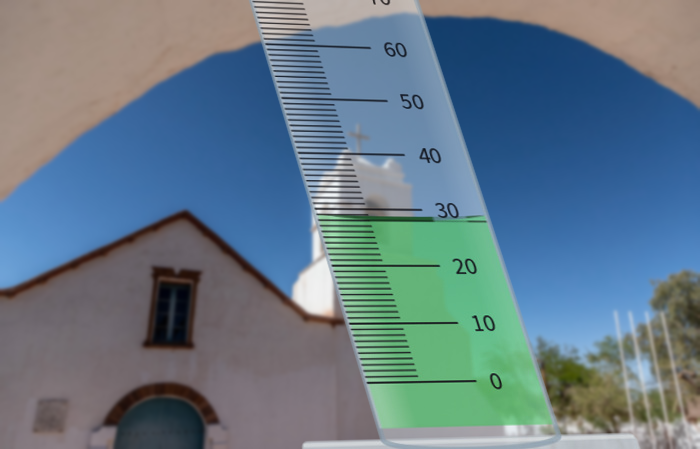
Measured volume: 28 mL
